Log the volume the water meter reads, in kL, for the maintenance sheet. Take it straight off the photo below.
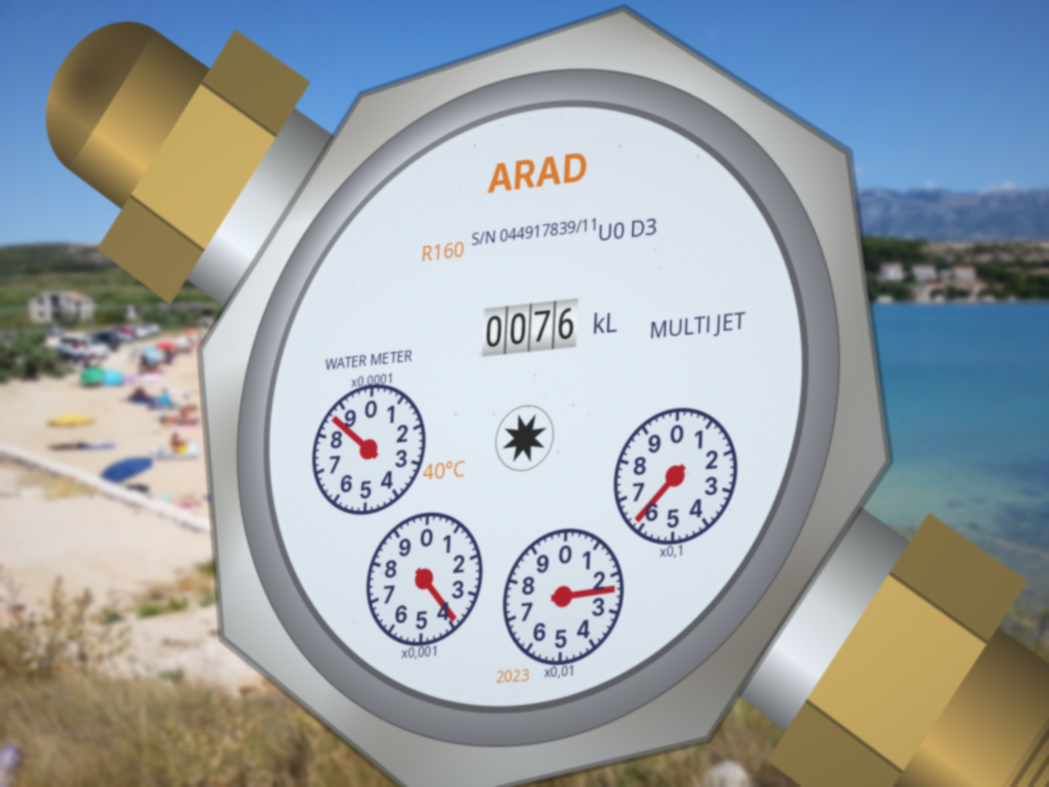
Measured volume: 76.6238 kL
